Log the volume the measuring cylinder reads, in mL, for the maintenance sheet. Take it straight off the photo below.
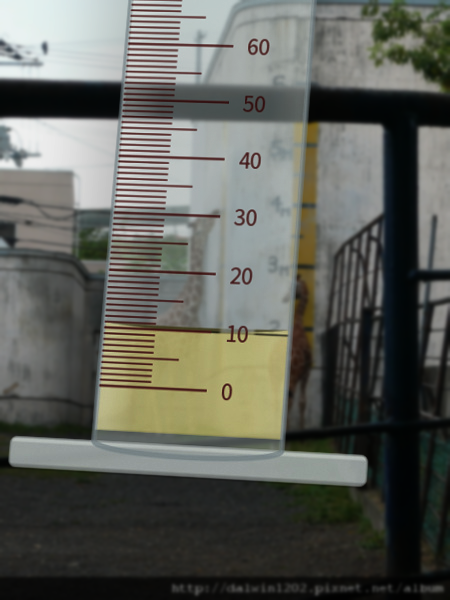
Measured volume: 10 mL
